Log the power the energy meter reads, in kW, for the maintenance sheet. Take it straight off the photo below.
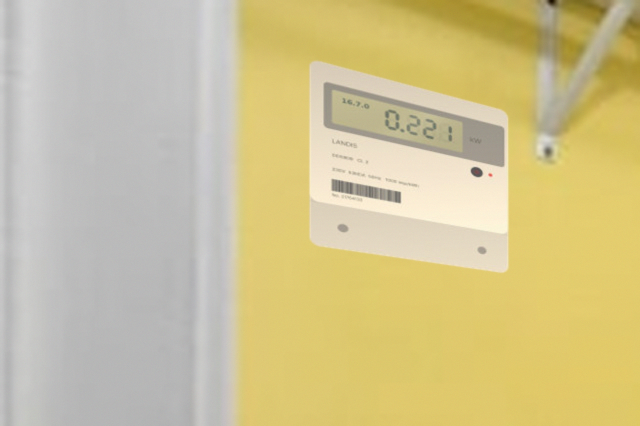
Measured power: 0.221 kW
